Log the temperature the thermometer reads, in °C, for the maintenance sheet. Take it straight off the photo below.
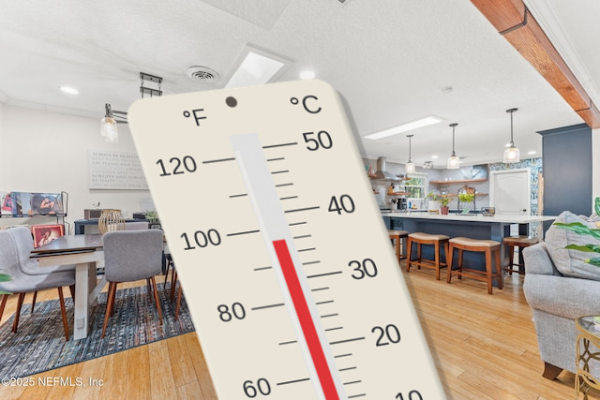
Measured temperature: 36 °C
